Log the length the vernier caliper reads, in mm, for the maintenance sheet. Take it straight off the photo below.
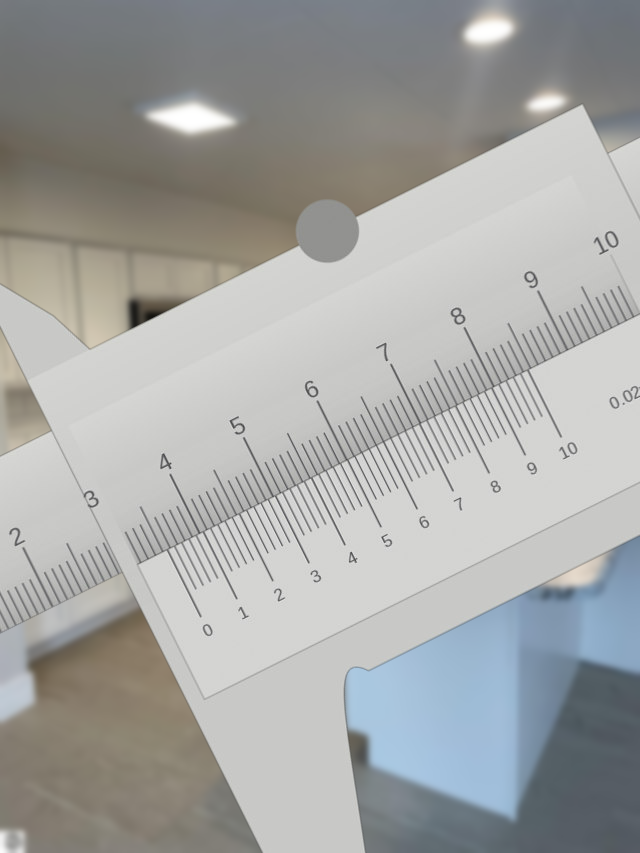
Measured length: 35.6 mm
